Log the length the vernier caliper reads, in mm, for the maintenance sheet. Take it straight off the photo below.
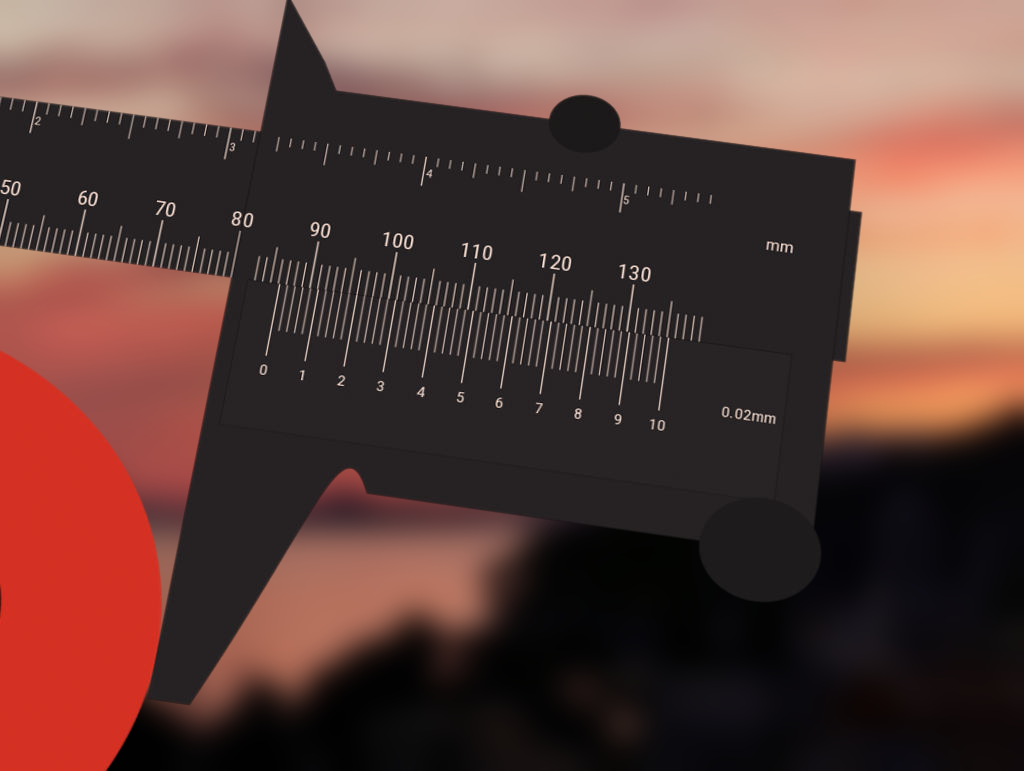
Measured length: 86.2 mm
